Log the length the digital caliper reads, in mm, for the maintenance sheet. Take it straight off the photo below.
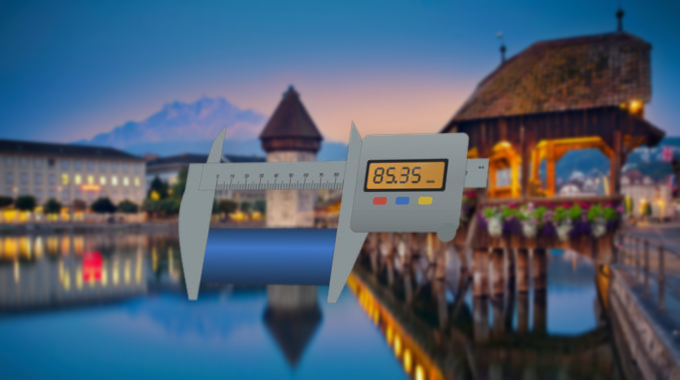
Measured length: 85.35 mm
